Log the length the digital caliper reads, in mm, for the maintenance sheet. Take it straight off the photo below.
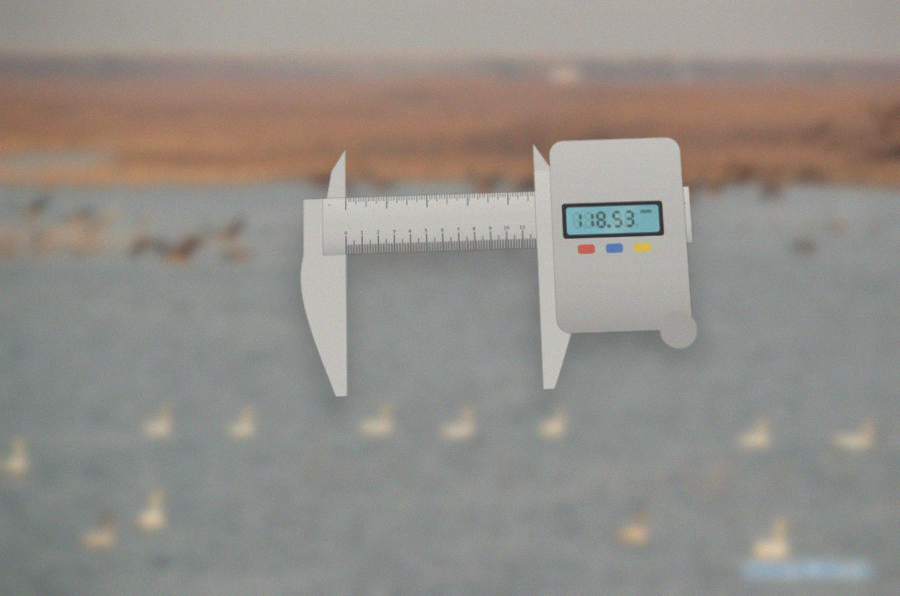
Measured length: 118.53 mm
